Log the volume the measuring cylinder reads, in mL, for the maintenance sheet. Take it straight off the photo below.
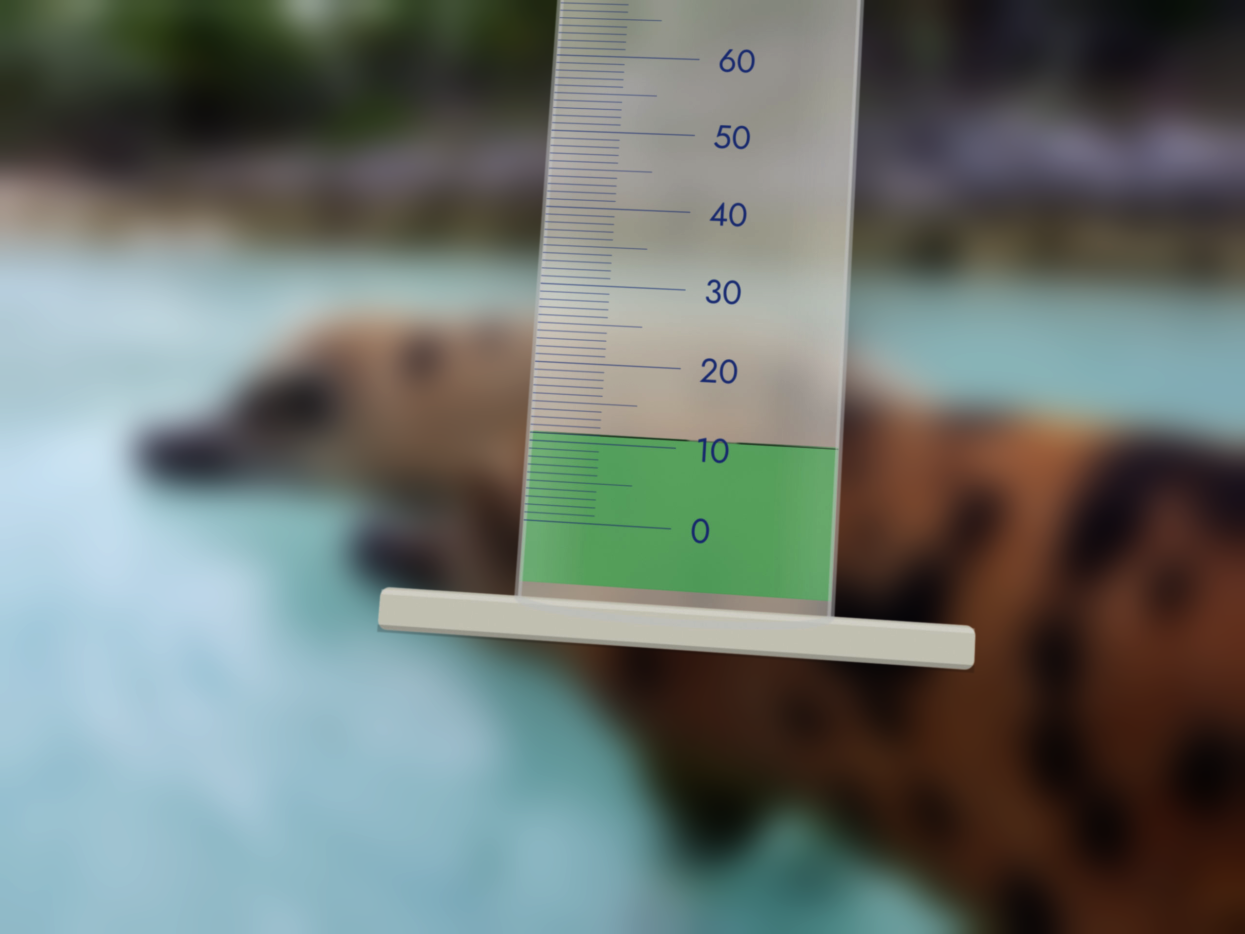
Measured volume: 11 mL
